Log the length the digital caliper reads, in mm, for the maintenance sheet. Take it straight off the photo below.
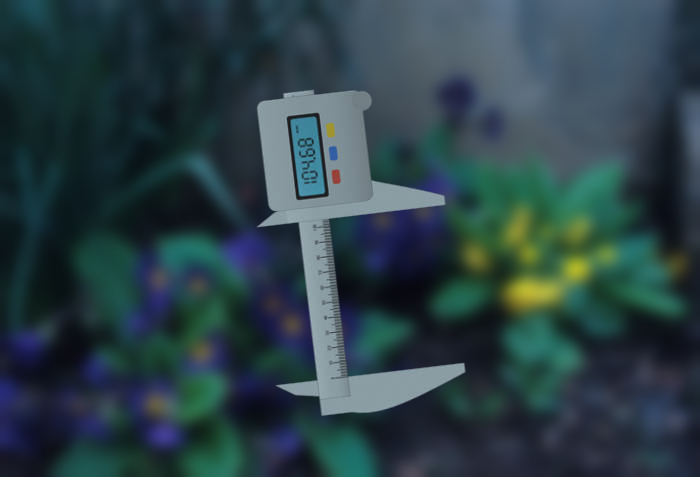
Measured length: 104.68 mm
